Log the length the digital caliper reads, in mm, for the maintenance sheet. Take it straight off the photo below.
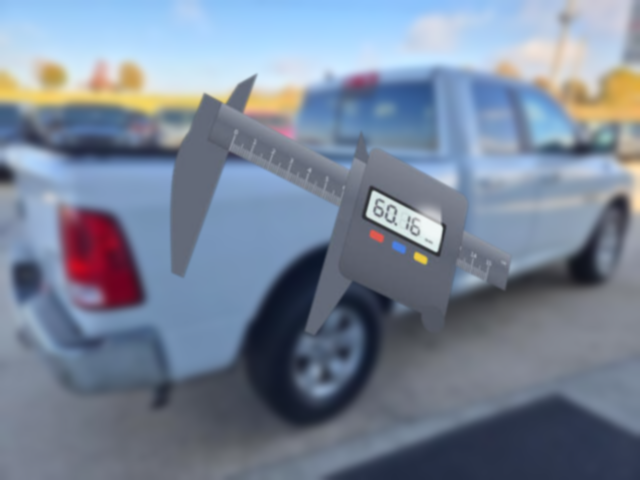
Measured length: 60.16 mm
